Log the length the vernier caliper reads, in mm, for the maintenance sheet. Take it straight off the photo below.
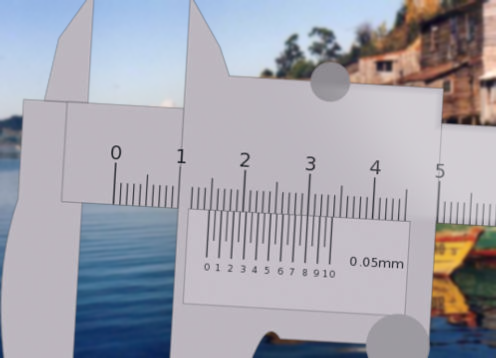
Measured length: 14.8 mm
